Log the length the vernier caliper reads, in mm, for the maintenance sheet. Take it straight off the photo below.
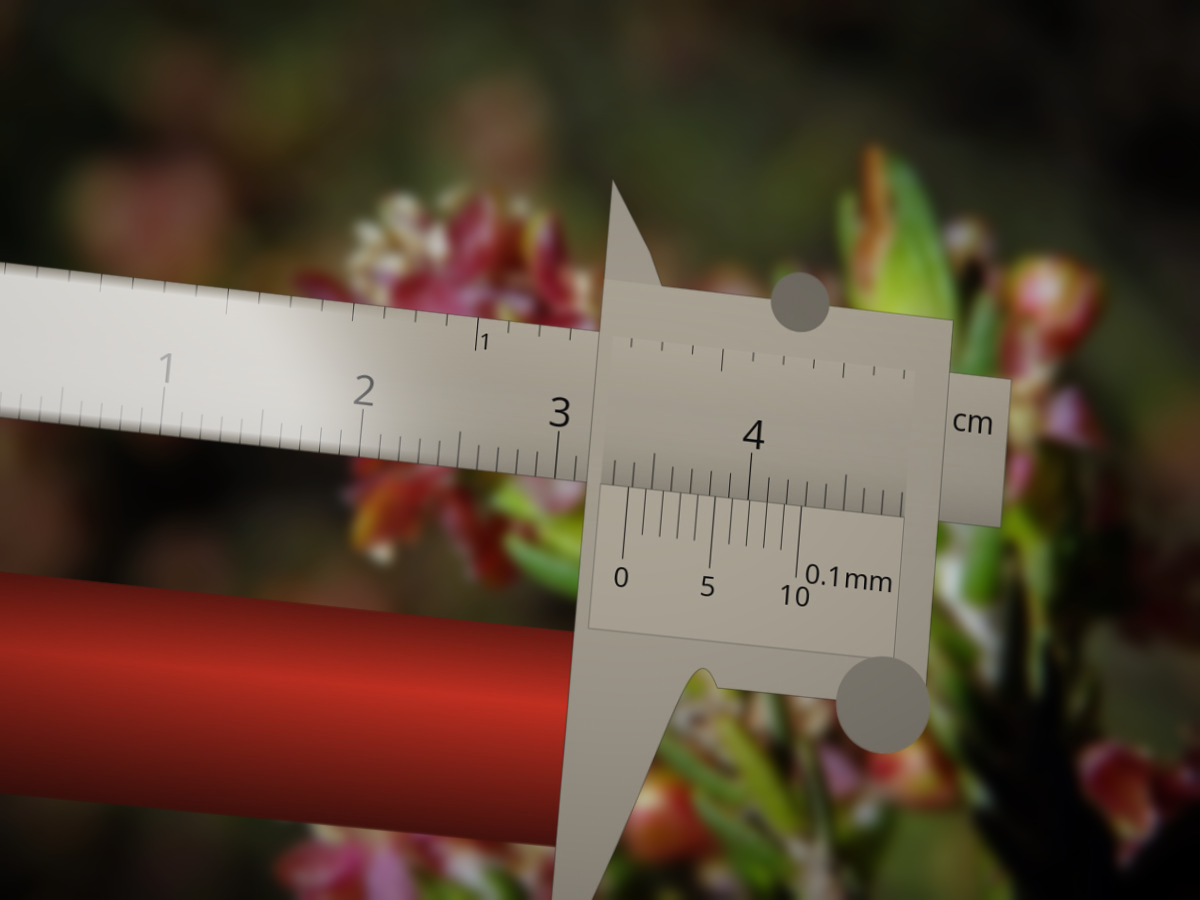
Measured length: 33.8 mm
